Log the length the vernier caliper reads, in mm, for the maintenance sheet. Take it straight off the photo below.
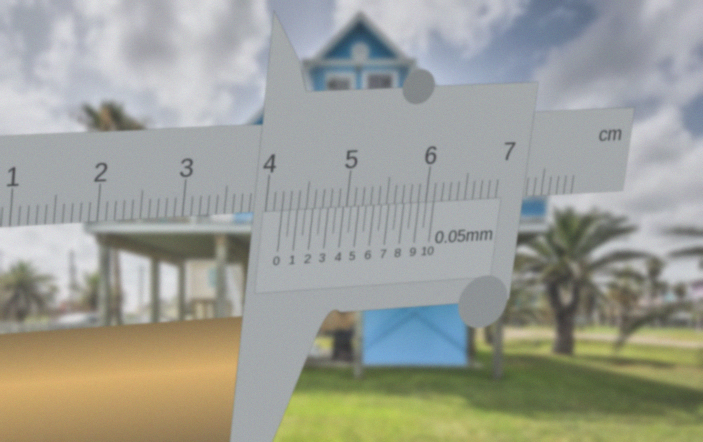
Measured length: 42.0 mm
